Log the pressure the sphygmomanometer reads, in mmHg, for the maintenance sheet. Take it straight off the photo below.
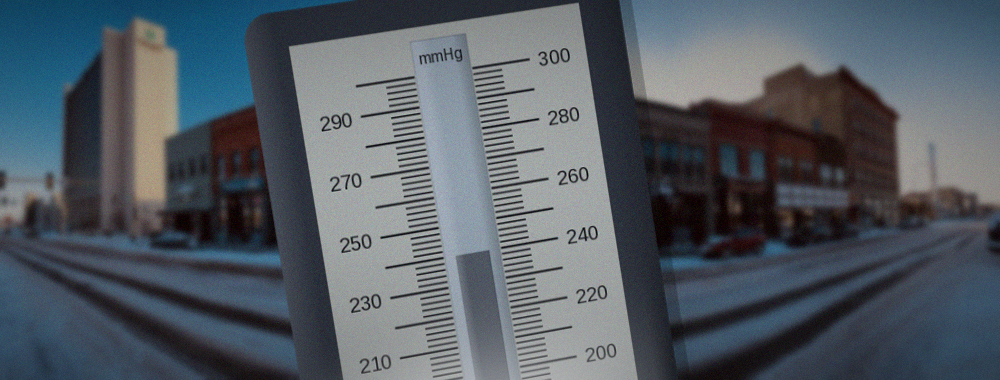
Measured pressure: 240 mmHg
